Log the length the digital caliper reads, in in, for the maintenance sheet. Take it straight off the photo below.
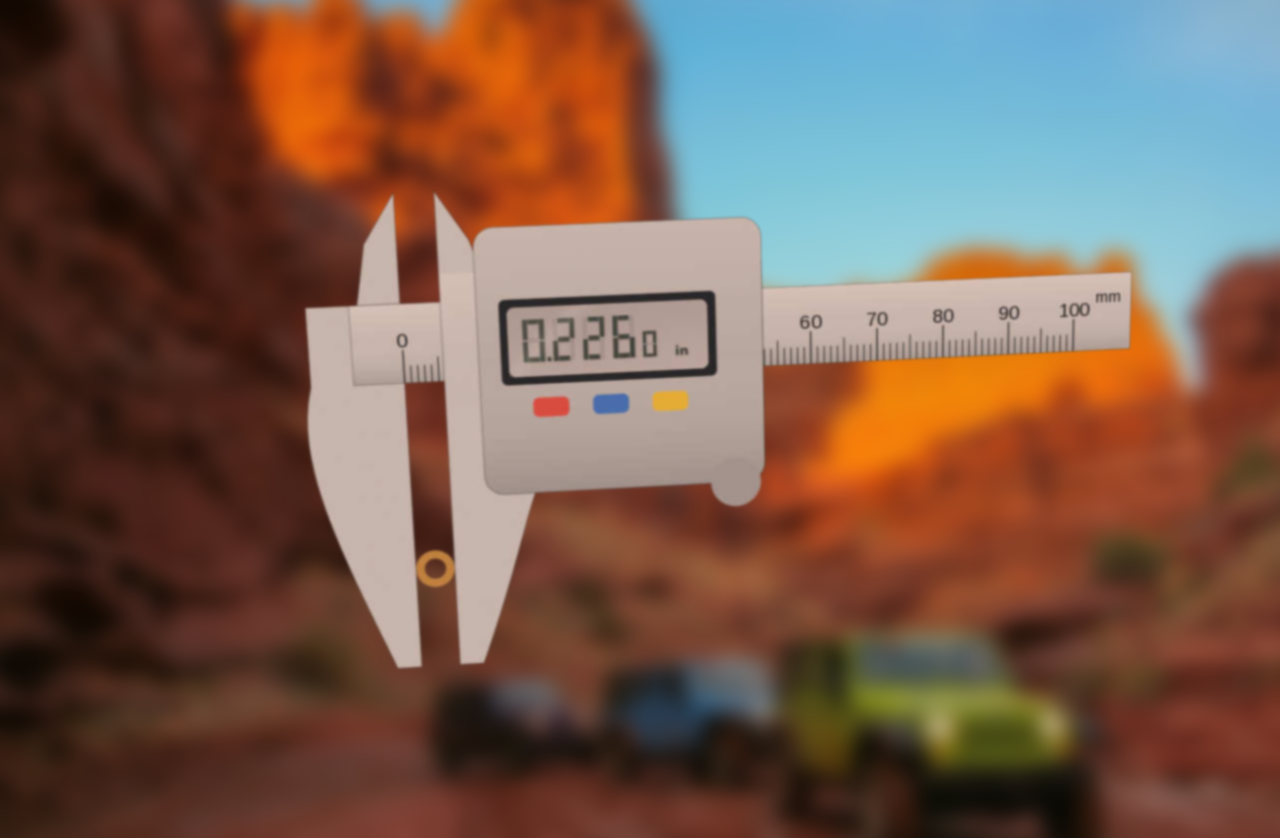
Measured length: 0.2260 in
